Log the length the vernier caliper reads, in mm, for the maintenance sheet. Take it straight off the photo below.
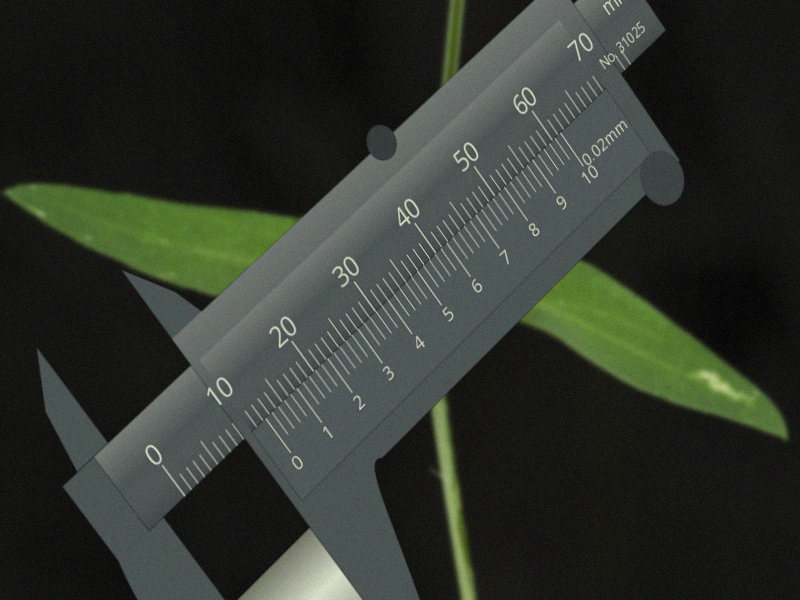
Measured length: 12.4 mm
